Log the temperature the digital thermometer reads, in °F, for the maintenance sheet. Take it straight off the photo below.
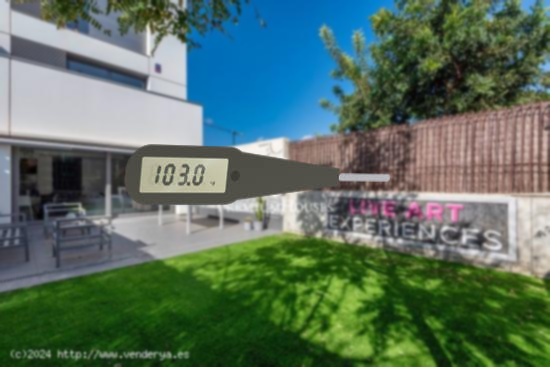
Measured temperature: 103.0 °F
